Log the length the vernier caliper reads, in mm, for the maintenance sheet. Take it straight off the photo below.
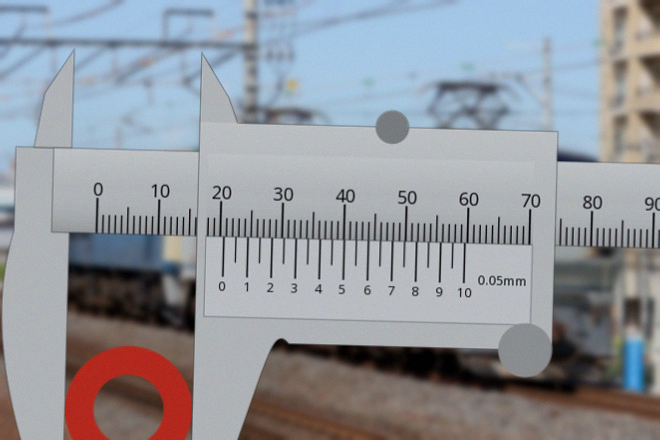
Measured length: 20.6 mm
